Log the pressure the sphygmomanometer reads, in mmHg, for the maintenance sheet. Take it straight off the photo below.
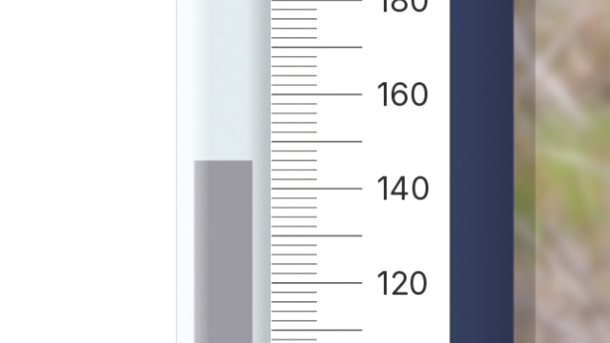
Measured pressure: 146 mmHg
